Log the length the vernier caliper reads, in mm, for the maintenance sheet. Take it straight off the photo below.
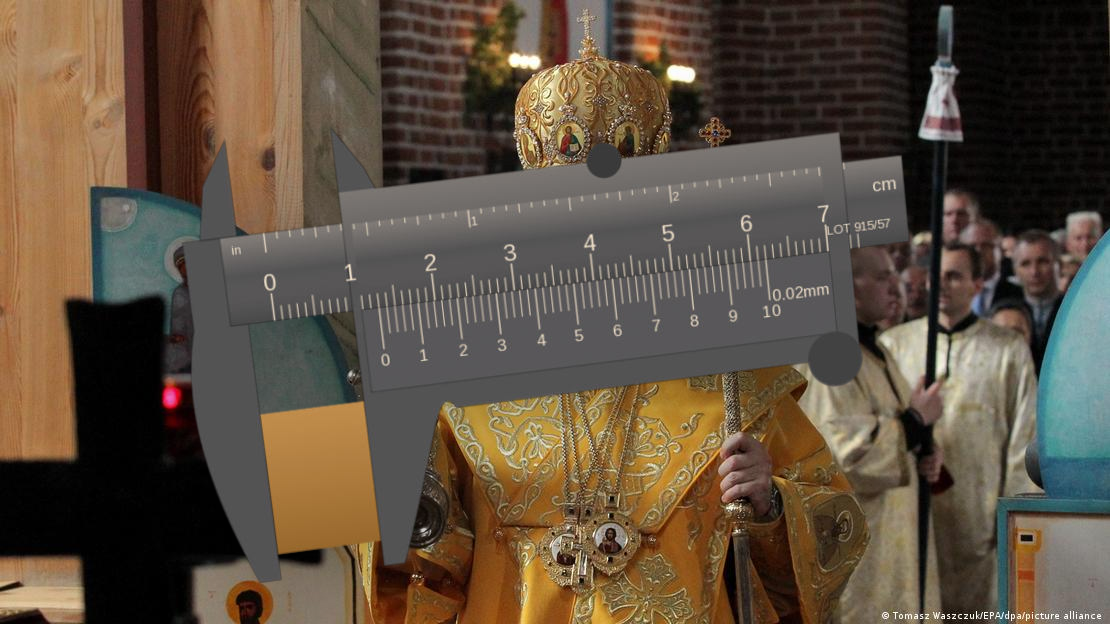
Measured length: 13.0 mm
